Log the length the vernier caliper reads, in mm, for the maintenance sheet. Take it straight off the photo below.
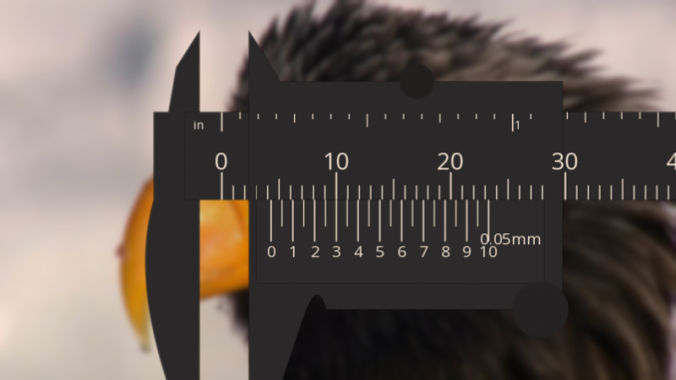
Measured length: 4.3 mm
